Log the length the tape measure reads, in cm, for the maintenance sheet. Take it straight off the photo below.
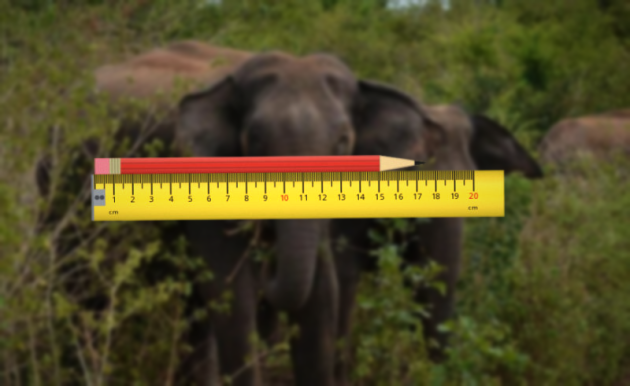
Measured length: 17.5 cm
